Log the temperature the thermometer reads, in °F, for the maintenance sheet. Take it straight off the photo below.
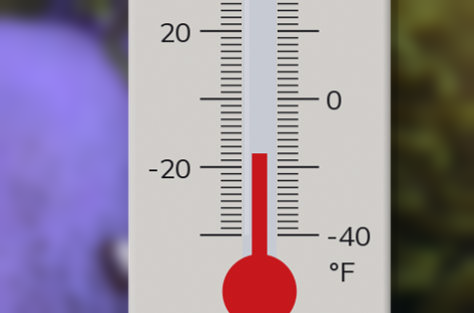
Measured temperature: -16 °F
